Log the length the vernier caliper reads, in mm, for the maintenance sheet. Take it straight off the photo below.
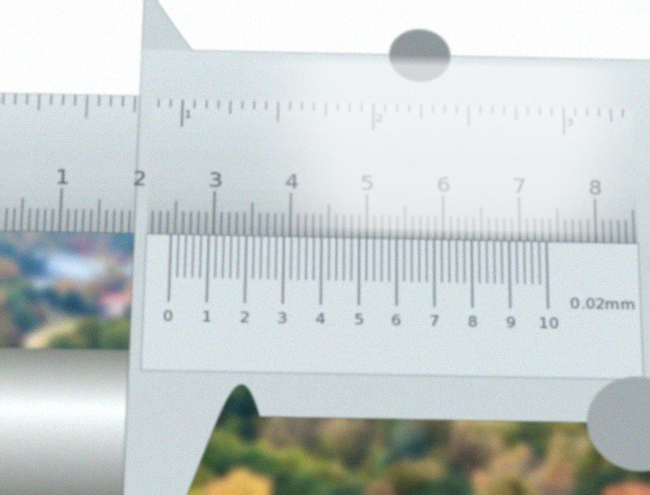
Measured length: 24.5 mm
